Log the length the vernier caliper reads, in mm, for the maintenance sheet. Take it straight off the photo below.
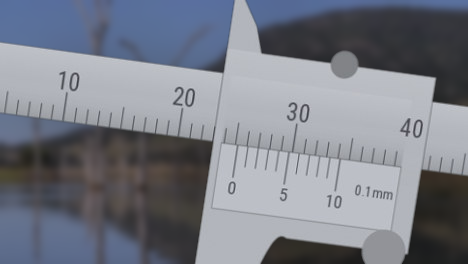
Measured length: 25.2 mm
